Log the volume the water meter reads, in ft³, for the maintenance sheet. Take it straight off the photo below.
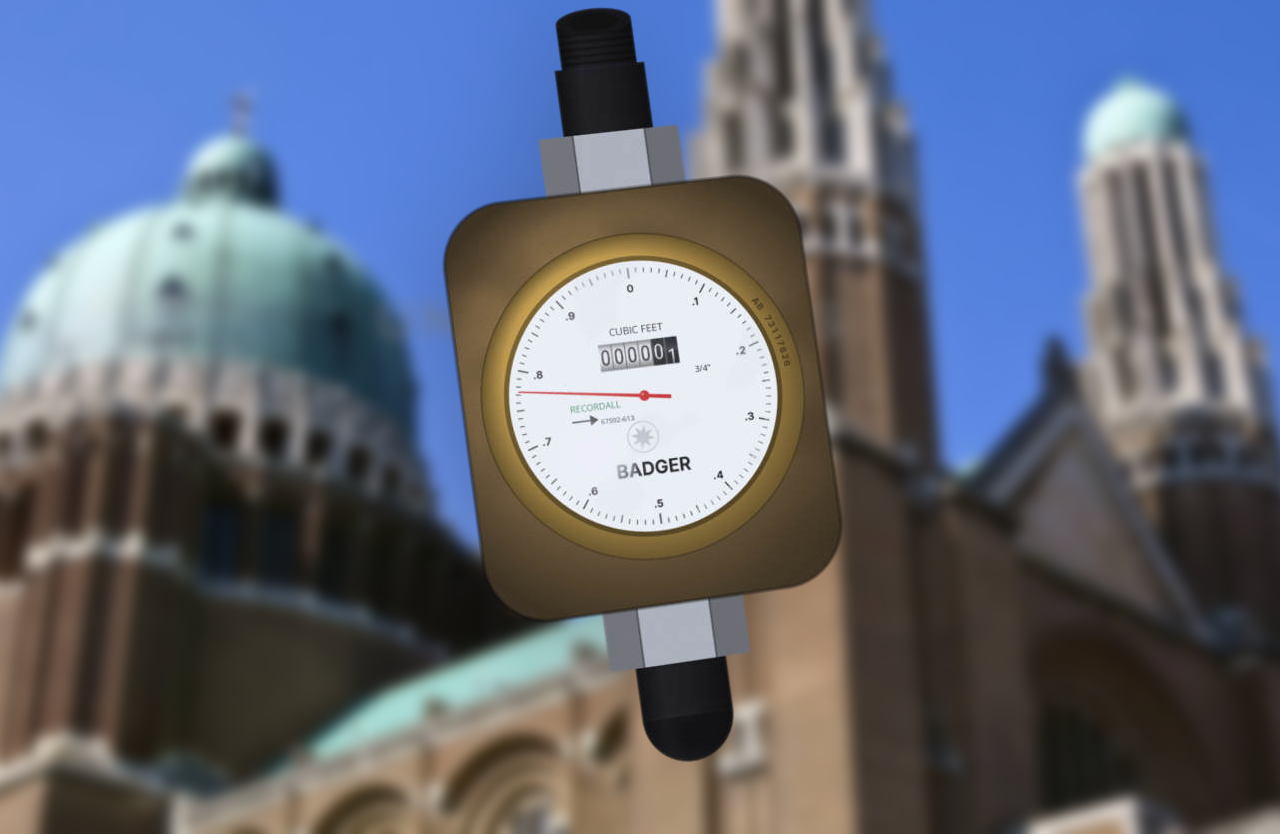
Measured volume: 0.77 ft³
